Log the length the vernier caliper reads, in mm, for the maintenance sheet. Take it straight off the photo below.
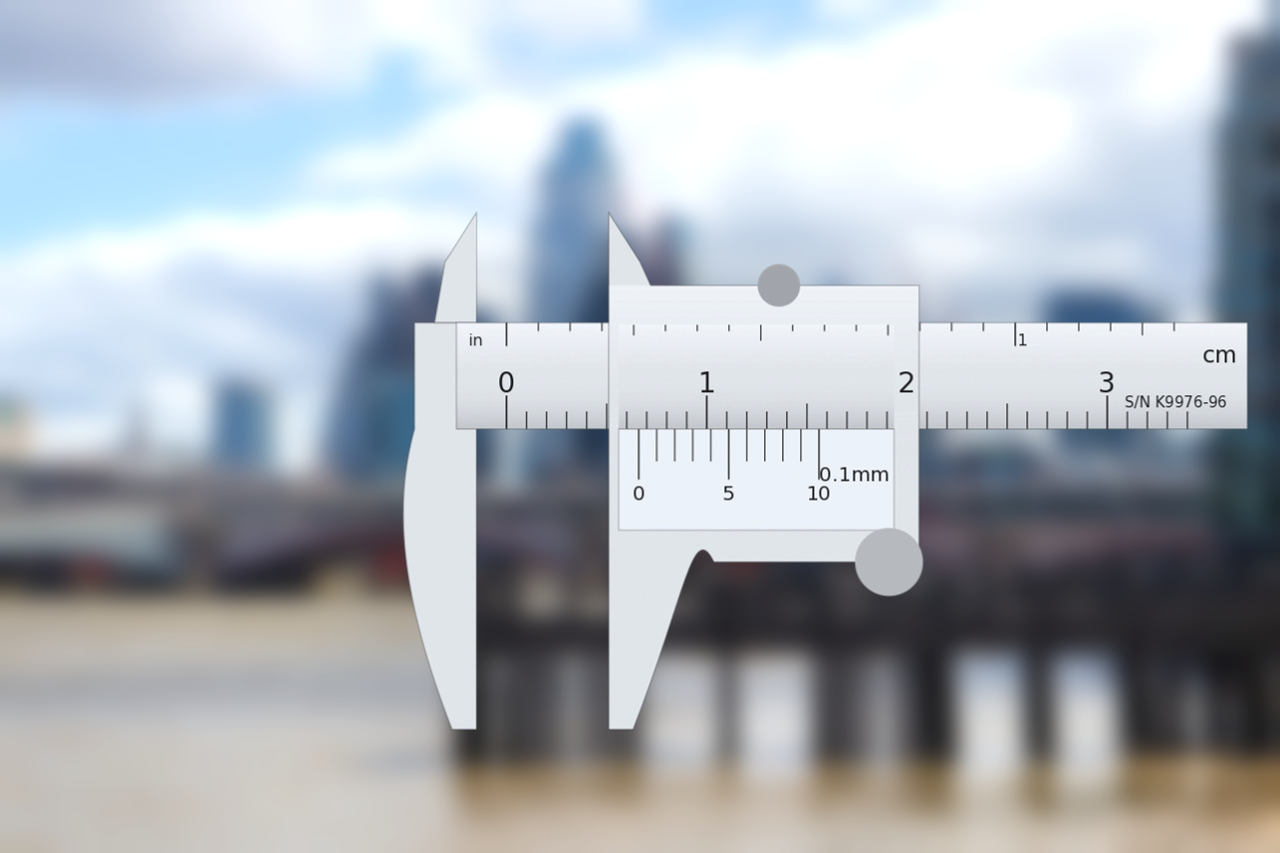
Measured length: 6.6 mm
